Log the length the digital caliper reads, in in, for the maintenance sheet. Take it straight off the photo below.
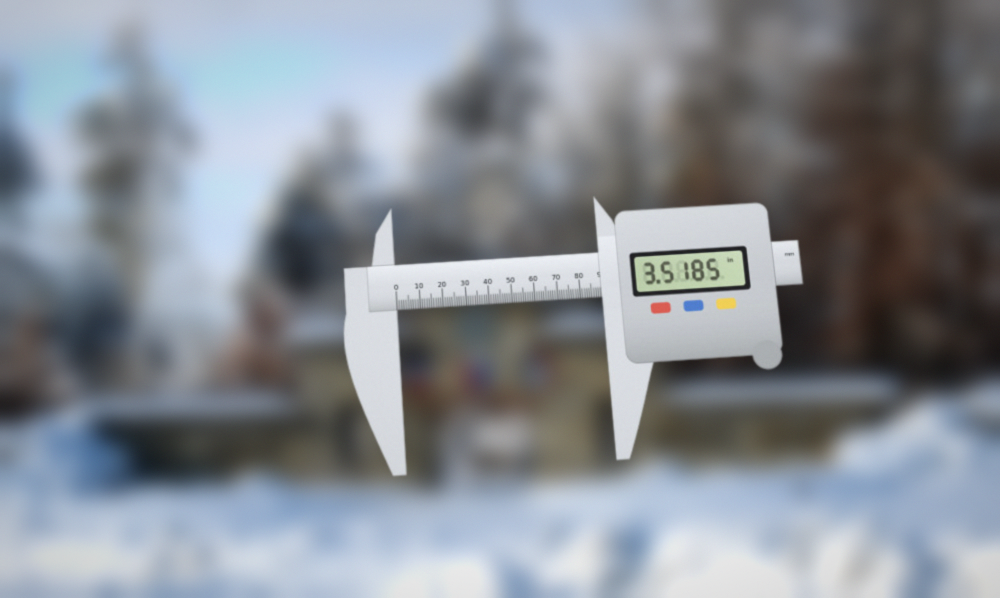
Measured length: 3.5185 in
